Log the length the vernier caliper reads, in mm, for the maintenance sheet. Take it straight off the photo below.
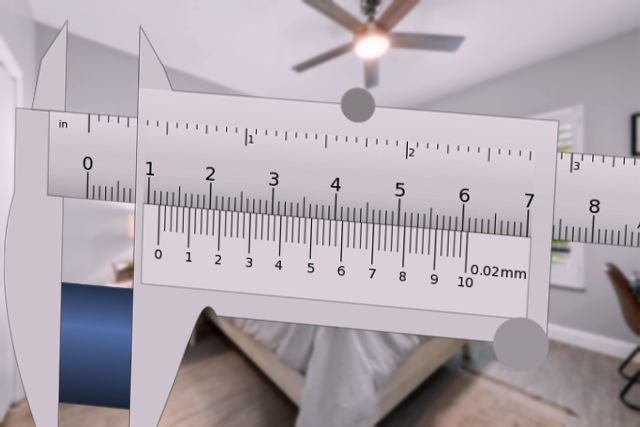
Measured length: 11.8 mm
